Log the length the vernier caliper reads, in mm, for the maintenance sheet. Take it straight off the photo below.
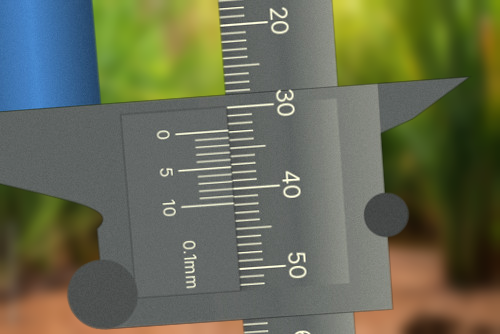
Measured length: 32.8 mm
